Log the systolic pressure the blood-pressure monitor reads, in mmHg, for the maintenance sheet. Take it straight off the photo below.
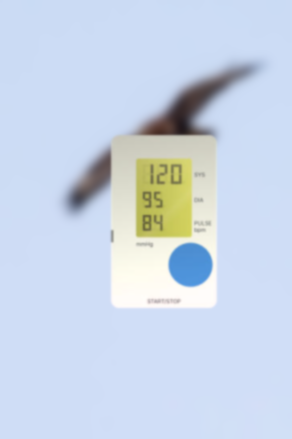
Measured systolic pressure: 120 mmHg
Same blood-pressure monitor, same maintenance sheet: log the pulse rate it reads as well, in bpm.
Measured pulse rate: 84 bpm
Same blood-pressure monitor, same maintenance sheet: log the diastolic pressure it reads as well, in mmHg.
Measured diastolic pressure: 95 mmHg
